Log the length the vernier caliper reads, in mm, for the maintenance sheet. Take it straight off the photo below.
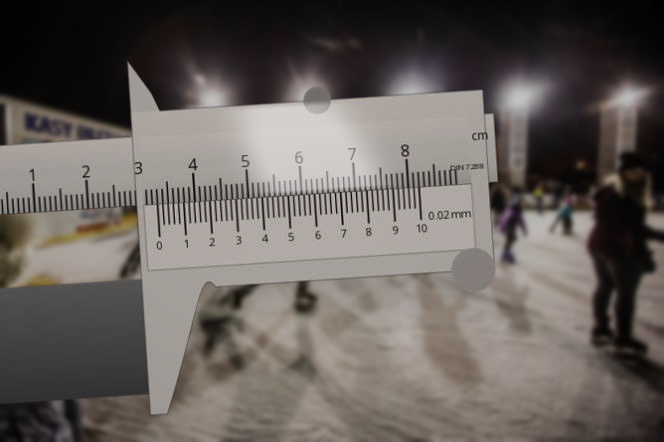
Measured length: 33.0 mm
